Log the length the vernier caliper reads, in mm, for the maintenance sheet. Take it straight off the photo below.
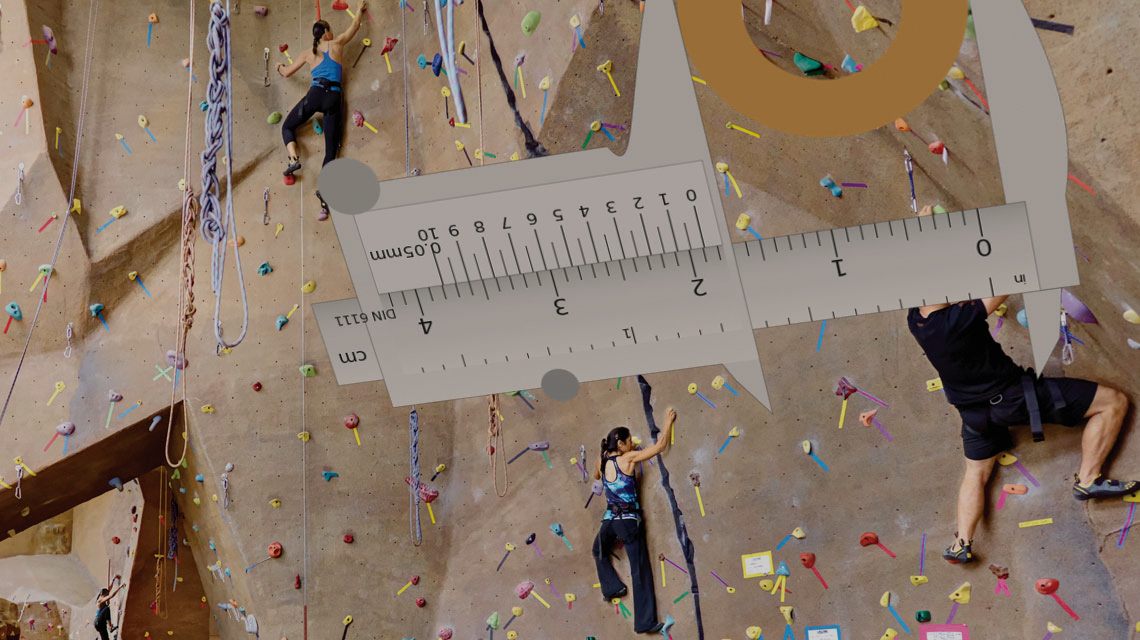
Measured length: 18.9 mm
